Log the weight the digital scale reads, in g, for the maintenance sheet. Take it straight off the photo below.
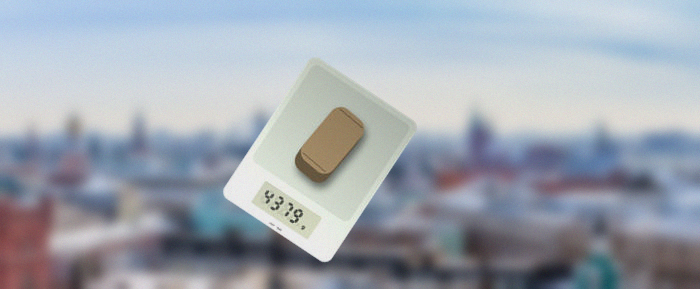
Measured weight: 4379 g
